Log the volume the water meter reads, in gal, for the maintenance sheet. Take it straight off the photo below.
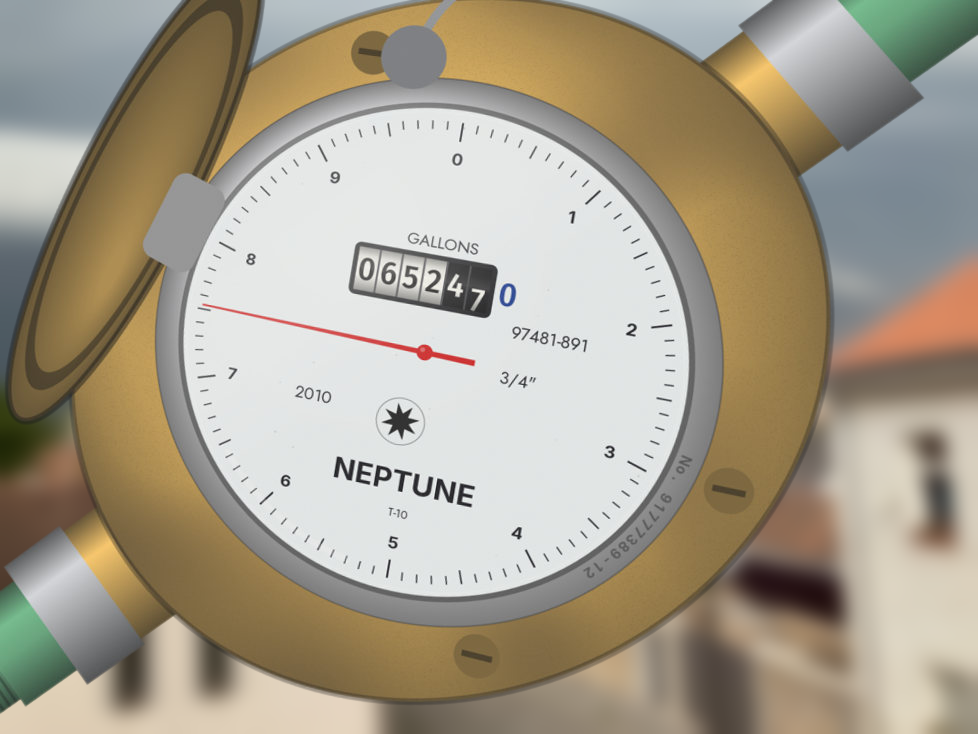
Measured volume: 652467.5 gal
